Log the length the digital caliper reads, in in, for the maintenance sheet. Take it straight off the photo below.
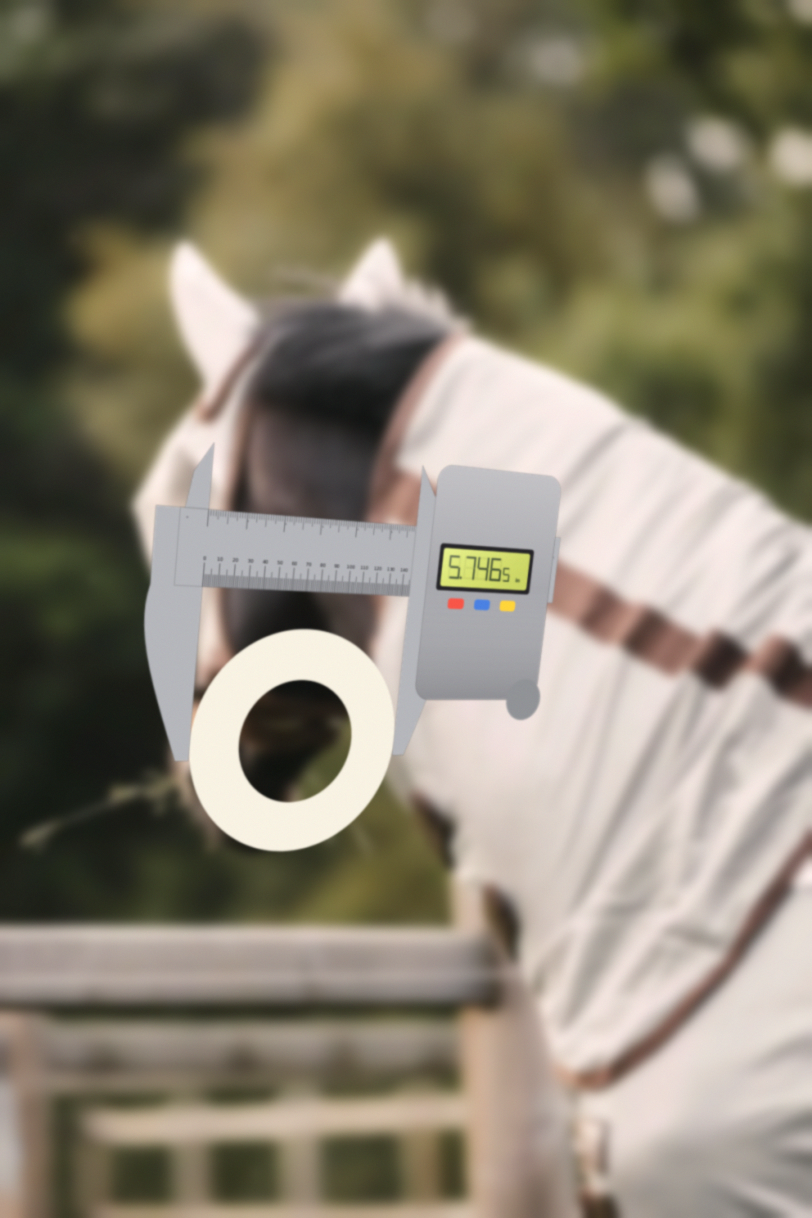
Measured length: 5.7465 in
